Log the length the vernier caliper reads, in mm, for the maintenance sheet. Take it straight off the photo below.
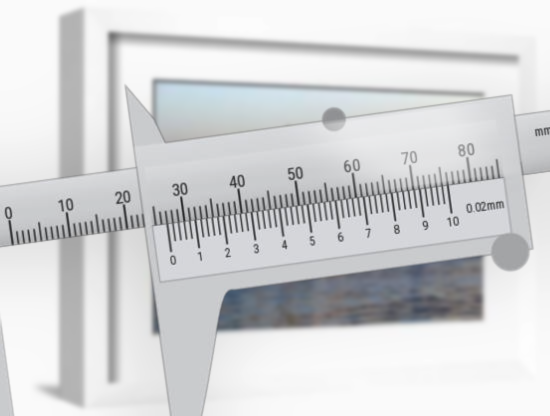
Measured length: 27.0 mm
